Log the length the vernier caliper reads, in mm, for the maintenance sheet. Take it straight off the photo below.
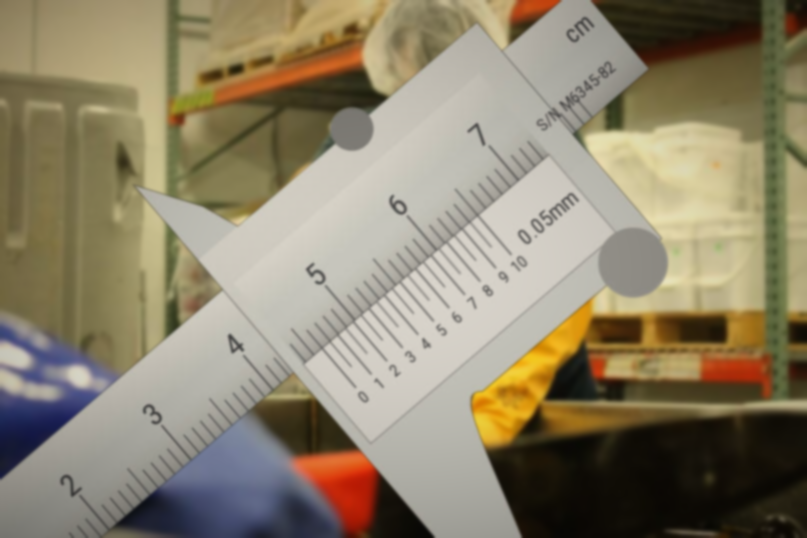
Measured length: 46.0 mm
